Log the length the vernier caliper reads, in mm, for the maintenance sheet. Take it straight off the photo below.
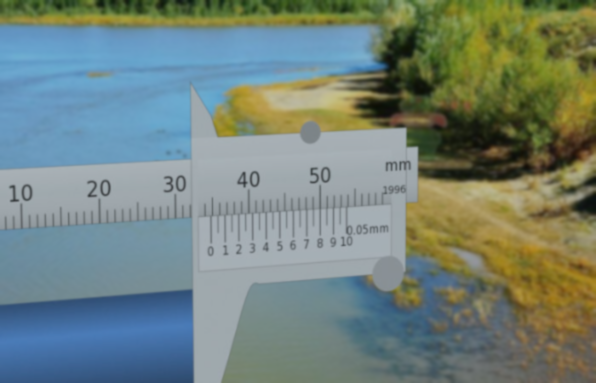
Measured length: 34.8 mm
